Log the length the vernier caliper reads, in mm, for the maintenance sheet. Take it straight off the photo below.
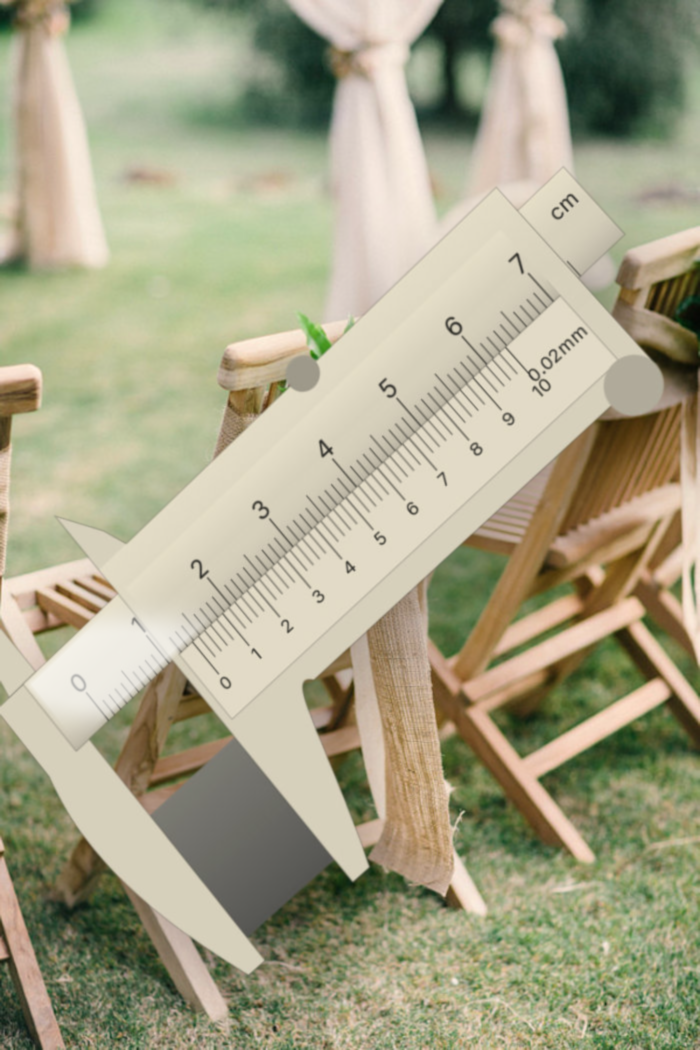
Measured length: 13.8 mm
